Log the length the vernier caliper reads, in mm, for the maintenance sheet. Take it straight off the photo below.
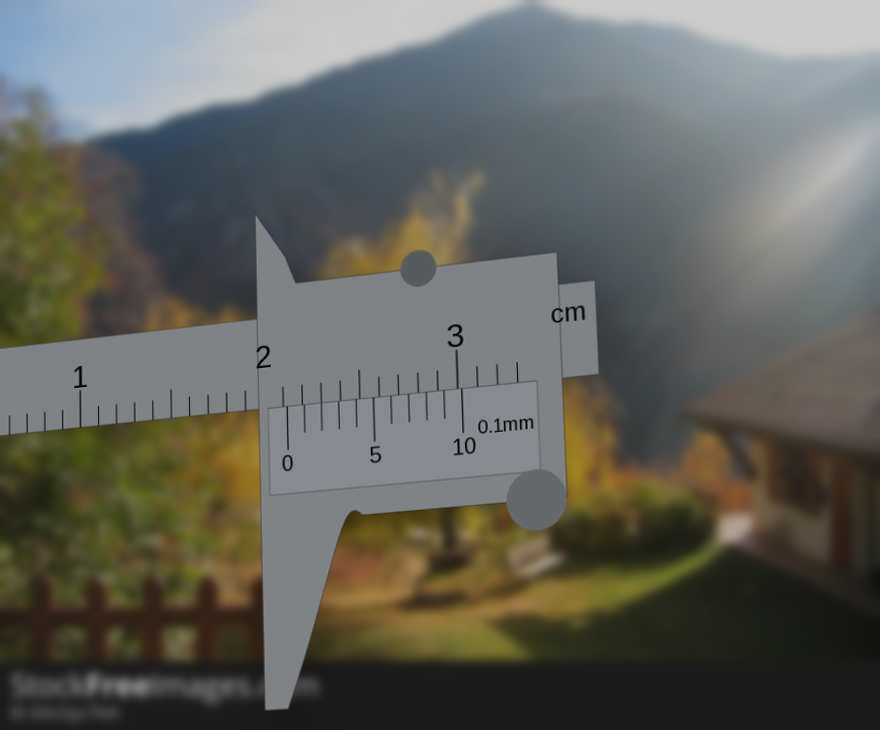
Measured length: 21.2 mm
